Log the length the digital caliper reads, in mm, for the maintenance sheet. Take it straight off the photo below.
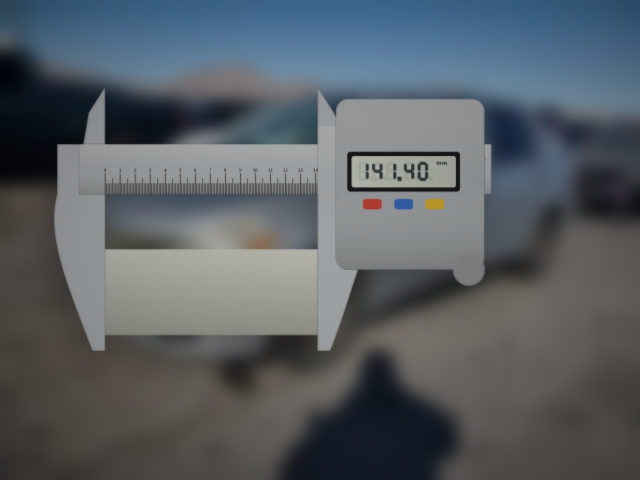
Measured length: 141.40 mm
